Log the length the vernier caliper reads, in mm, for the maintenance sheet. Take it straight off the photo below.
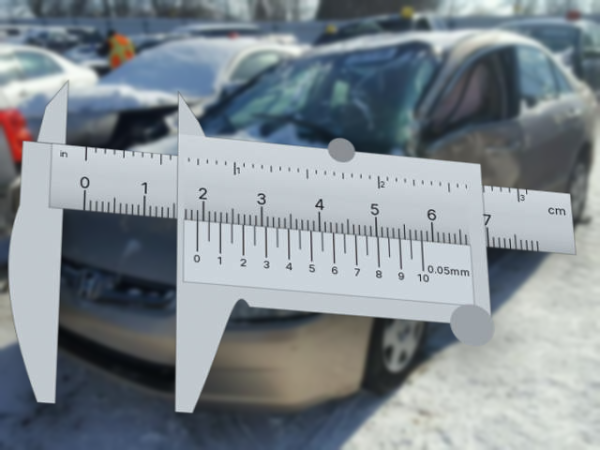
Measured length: 19.0 mm
